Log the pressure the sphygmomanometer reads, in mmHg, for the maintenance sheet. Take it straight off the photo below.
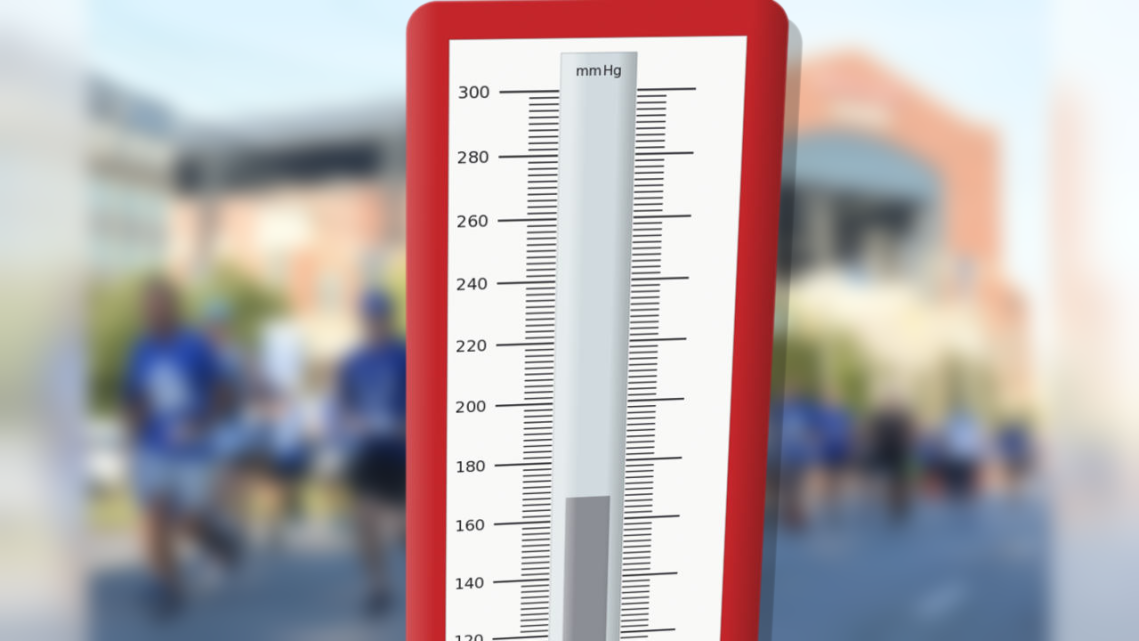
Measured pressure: 168 mmHg
